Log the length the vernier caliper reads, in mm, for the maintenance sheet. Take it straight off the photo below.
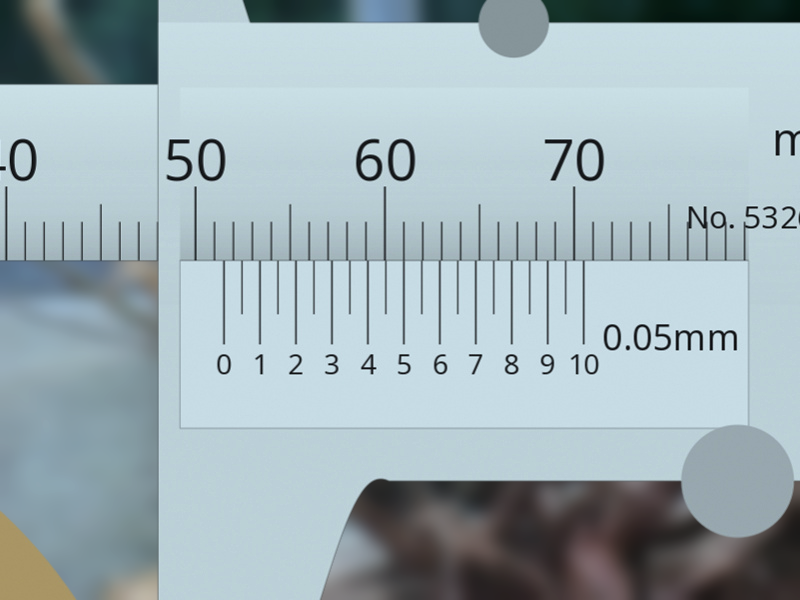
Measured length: 51.5 mm
